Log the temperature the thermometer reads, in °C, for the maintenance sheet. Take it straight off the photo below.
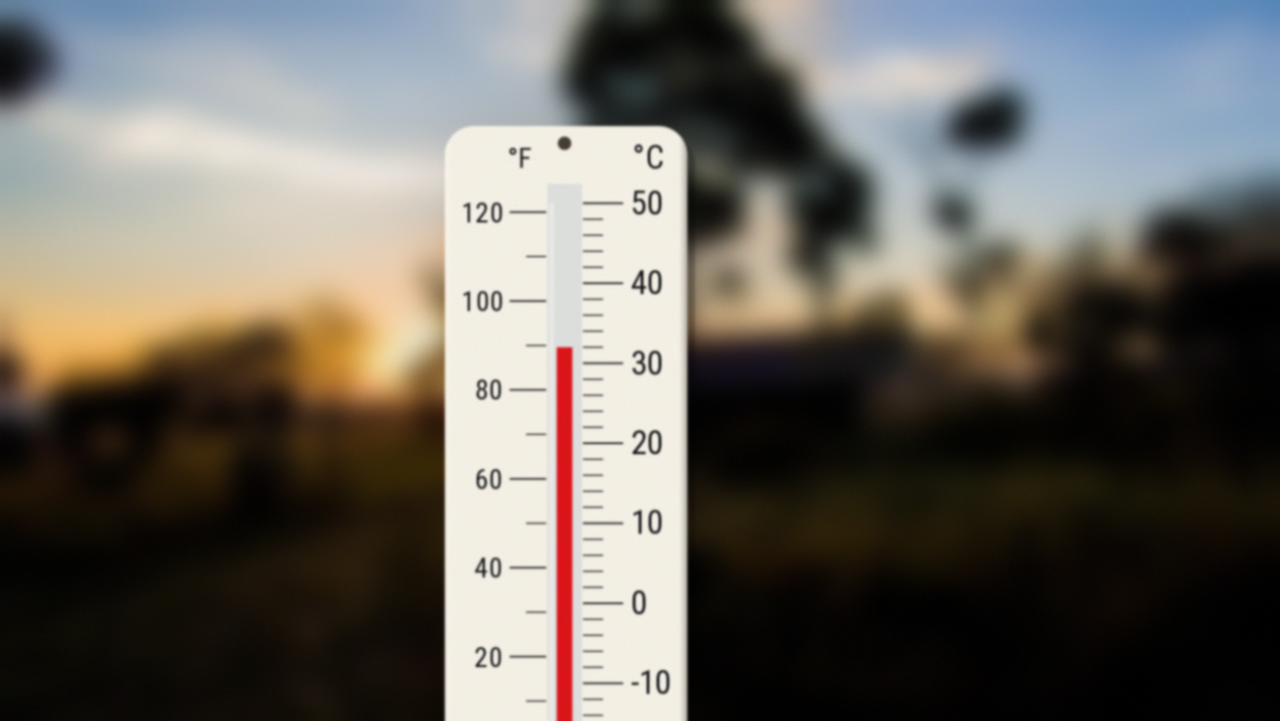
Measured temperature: 32 °C
